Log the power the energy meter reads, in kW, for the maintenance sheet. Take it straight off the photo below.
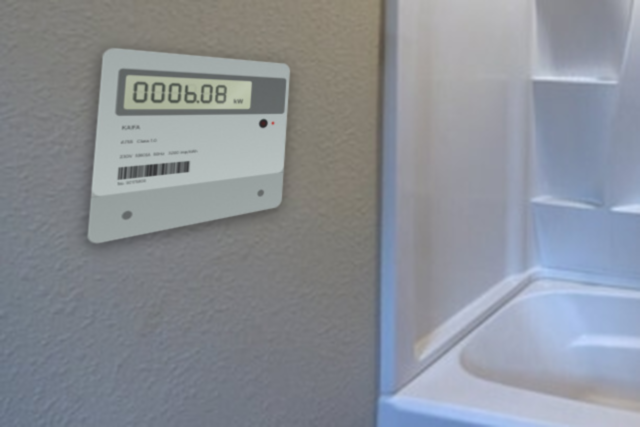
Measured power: 6.08 kW
